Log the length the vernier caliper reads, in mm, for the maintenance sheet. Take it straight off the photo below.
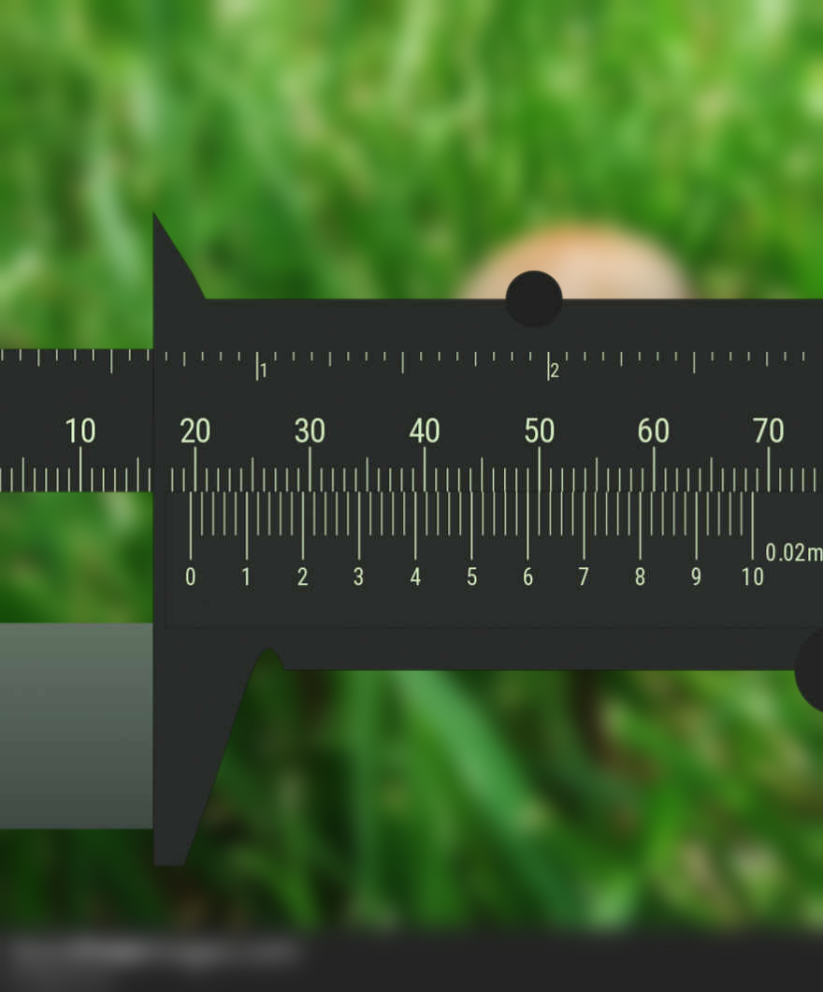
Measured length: 19.6 mm
